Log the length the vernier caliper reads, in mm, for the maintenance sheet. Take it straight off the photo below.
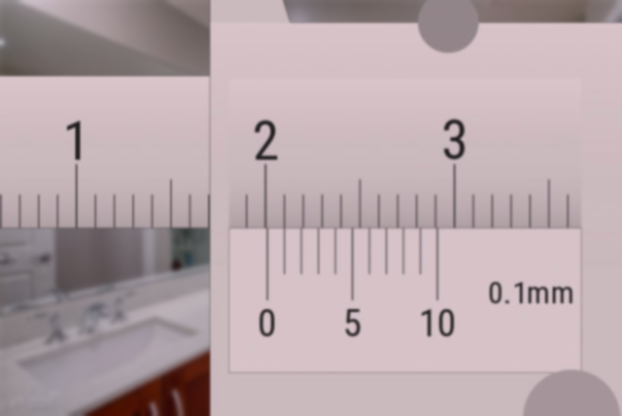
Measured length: 20.1 mm
